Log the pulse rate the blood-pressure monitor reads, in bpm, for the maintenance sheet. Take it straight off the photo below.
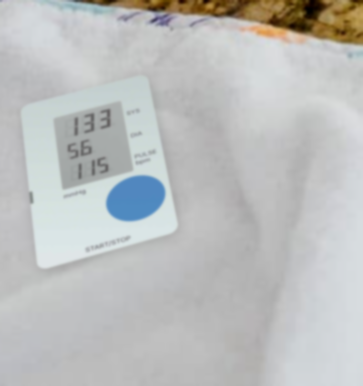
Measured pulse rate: 115 bpm
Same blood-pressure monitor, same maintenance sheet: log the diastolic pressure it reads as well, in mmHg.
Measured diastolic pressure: 56 mmHg
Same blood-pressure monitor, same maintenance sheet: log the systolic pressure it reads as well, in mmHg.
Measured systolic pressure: 133 mmHg
